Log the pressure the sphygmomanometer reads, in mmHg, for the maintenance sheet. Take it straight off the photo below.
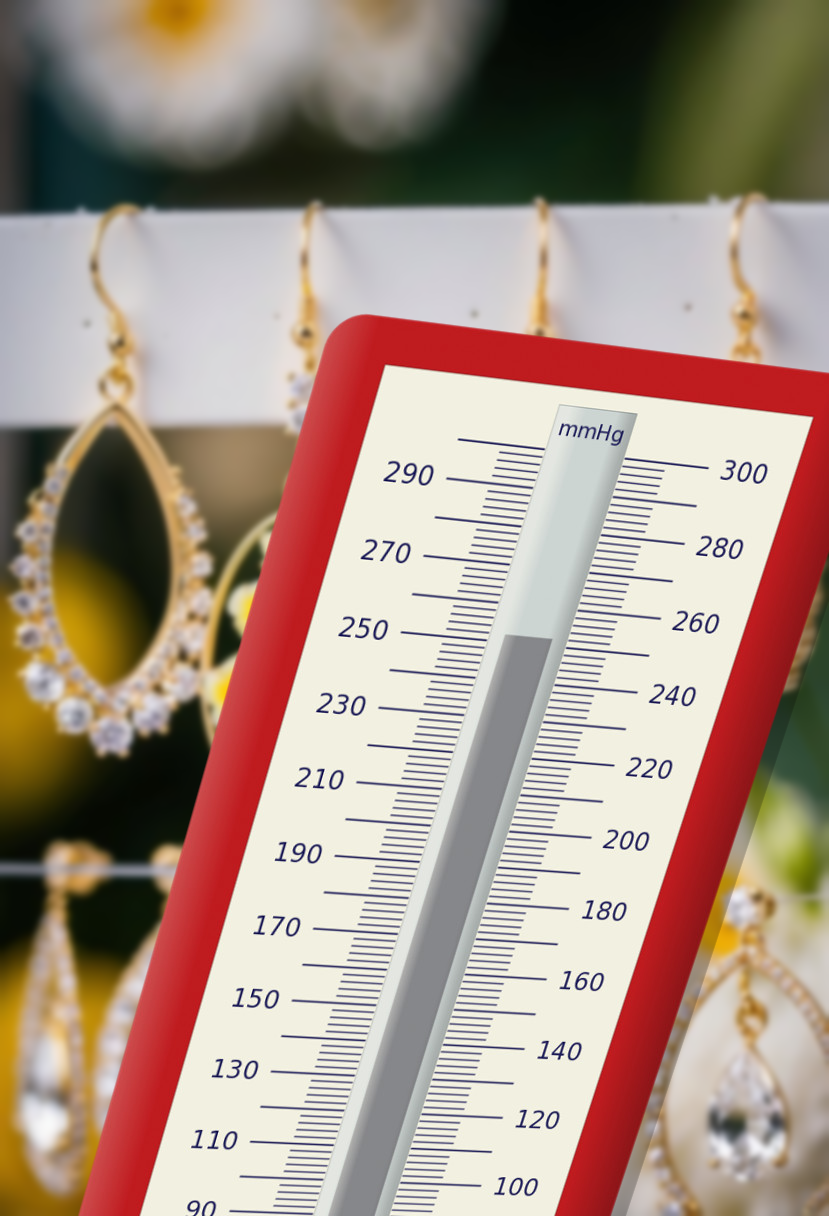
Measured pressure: 252 mmHg
